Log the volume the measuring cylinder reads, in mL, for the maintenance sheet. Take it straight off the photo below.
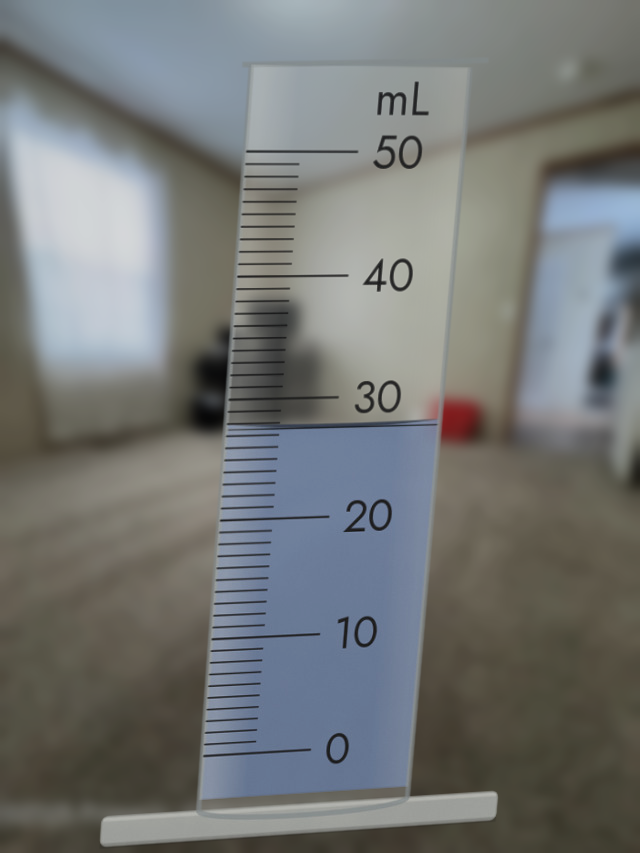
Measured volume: 27.5 mL
